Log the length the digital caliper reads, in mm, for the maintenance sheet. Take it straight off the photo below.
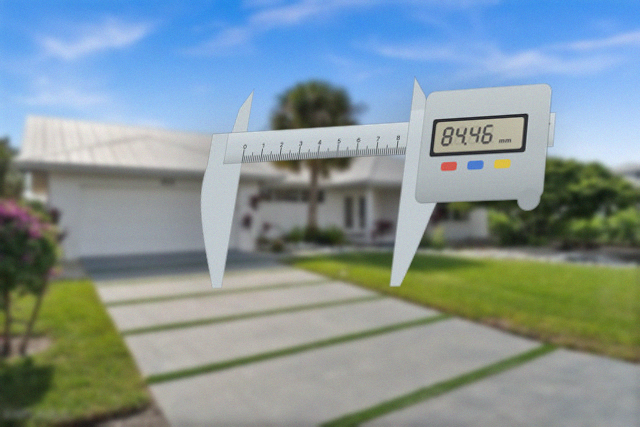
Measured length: 84.46 mm
